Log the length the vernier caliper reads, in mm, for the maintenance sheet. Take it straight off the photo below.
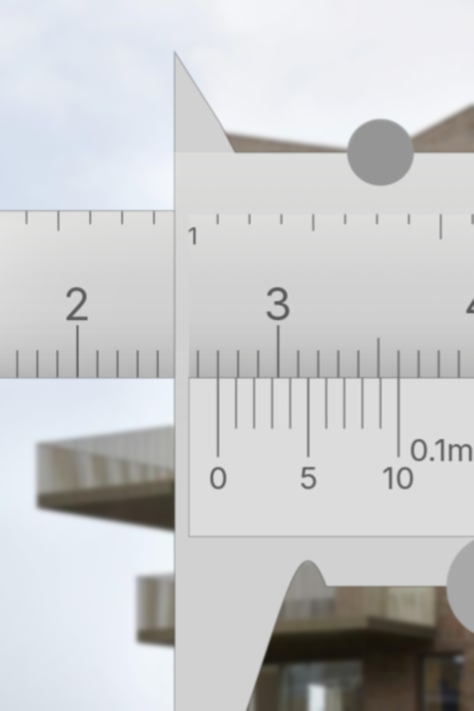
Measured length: 27.0 mm
